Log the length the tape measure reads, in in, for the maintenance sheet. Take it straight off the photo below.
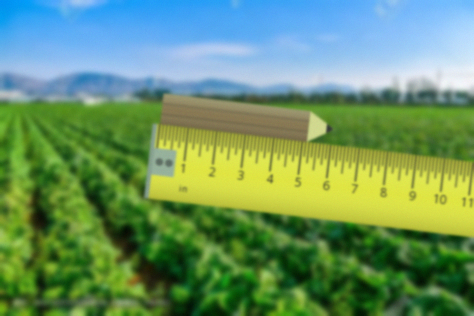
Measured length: 6 in
